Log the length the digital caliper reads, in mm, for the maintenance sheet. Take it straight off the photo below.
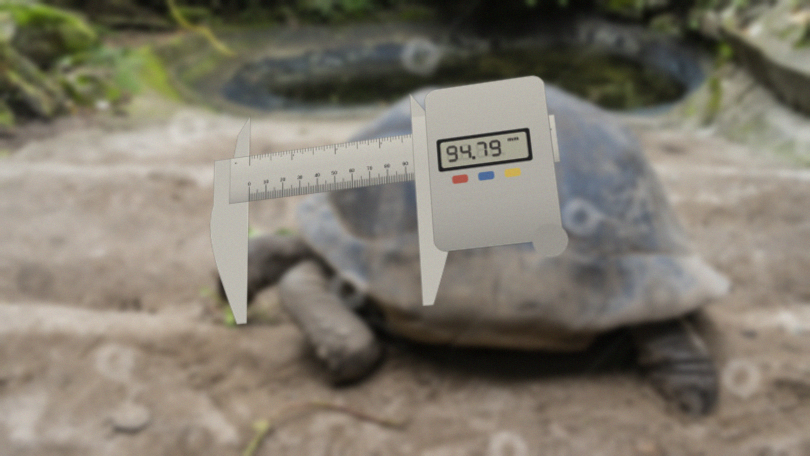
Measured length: 94.79 mm
